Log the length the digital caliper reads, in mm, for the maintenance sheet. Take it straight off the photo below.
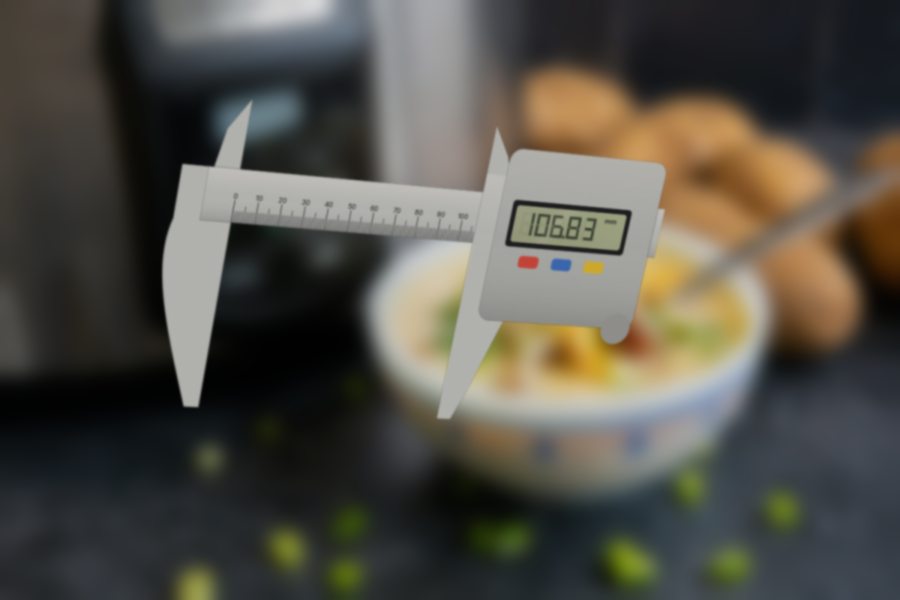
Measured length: 106.83 mm
